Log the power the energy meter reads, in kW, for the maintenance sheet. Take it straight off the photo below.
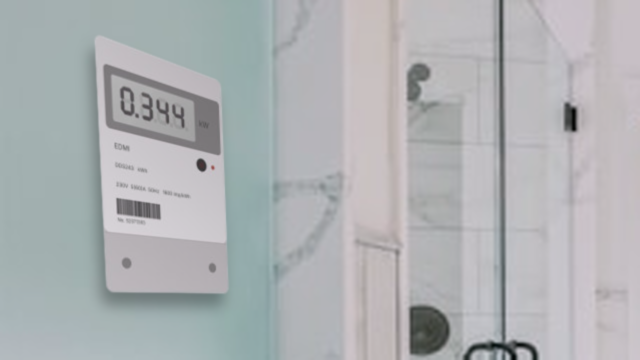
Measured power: 0.344 kW
